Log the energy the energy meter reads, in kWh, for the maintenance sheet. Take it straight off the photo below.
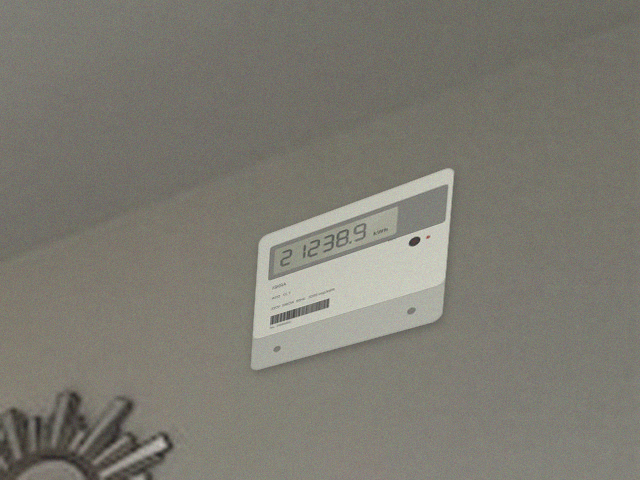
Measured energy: 21238.9 kWh
